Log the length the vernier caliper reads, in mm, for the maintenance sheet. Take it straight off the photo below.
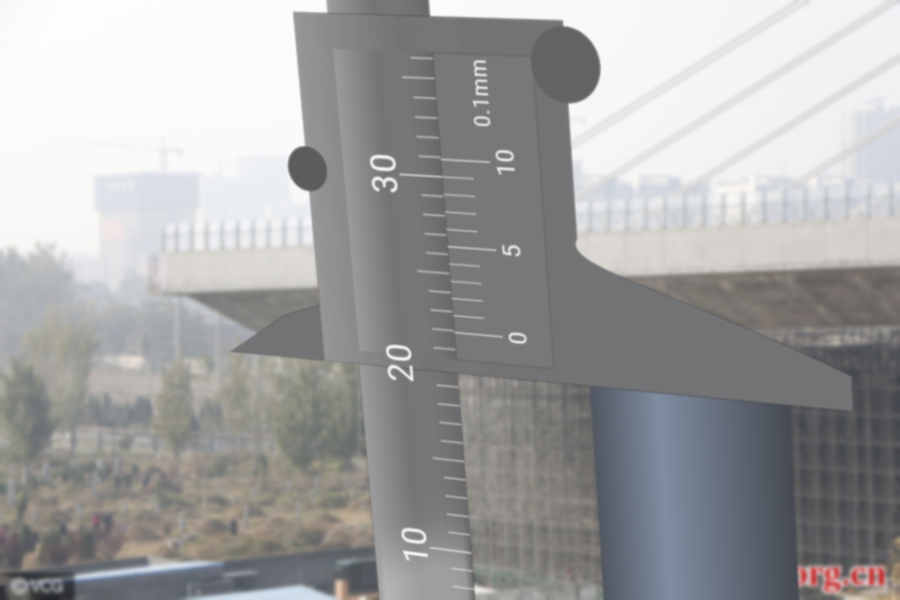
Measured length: 21.9 mm
